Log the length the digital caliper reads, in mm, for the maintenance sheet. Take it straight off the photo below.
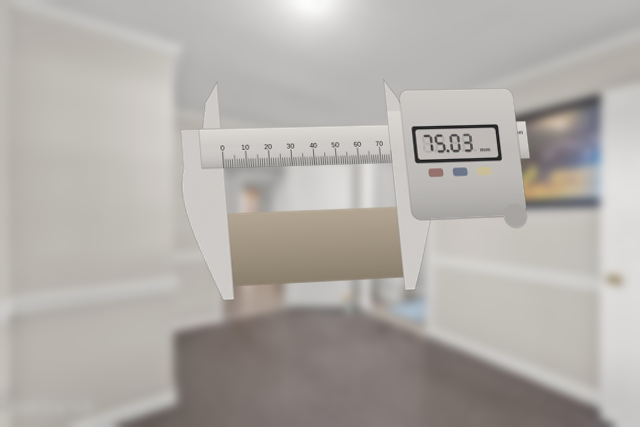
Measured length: 75.03 mm
